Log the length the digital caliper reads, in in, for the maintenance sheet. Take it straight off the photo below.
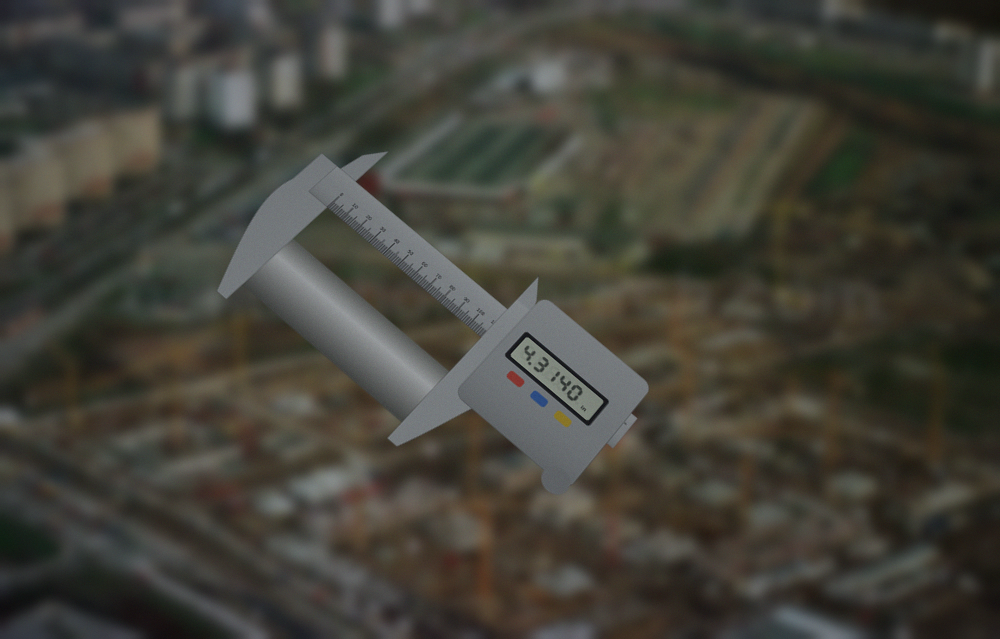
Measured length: 4.3140 in
